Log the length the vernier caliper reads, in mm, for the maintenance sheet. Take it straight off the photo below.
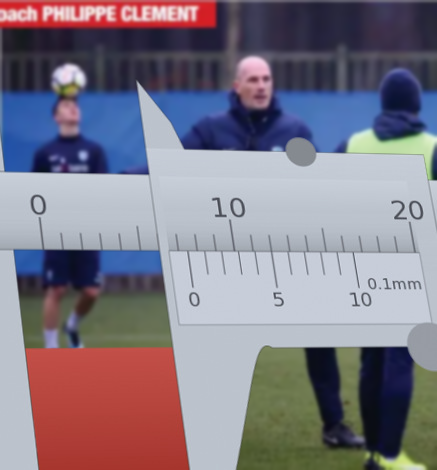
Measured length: 7.5 mm
